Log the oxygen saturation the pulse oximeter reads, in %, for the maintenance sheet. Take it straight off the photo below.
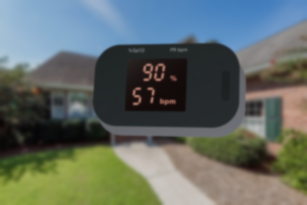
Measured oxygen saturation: 90 %
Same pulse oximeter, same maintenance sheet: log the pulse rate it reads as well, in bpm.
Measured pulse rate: 57 bpm
